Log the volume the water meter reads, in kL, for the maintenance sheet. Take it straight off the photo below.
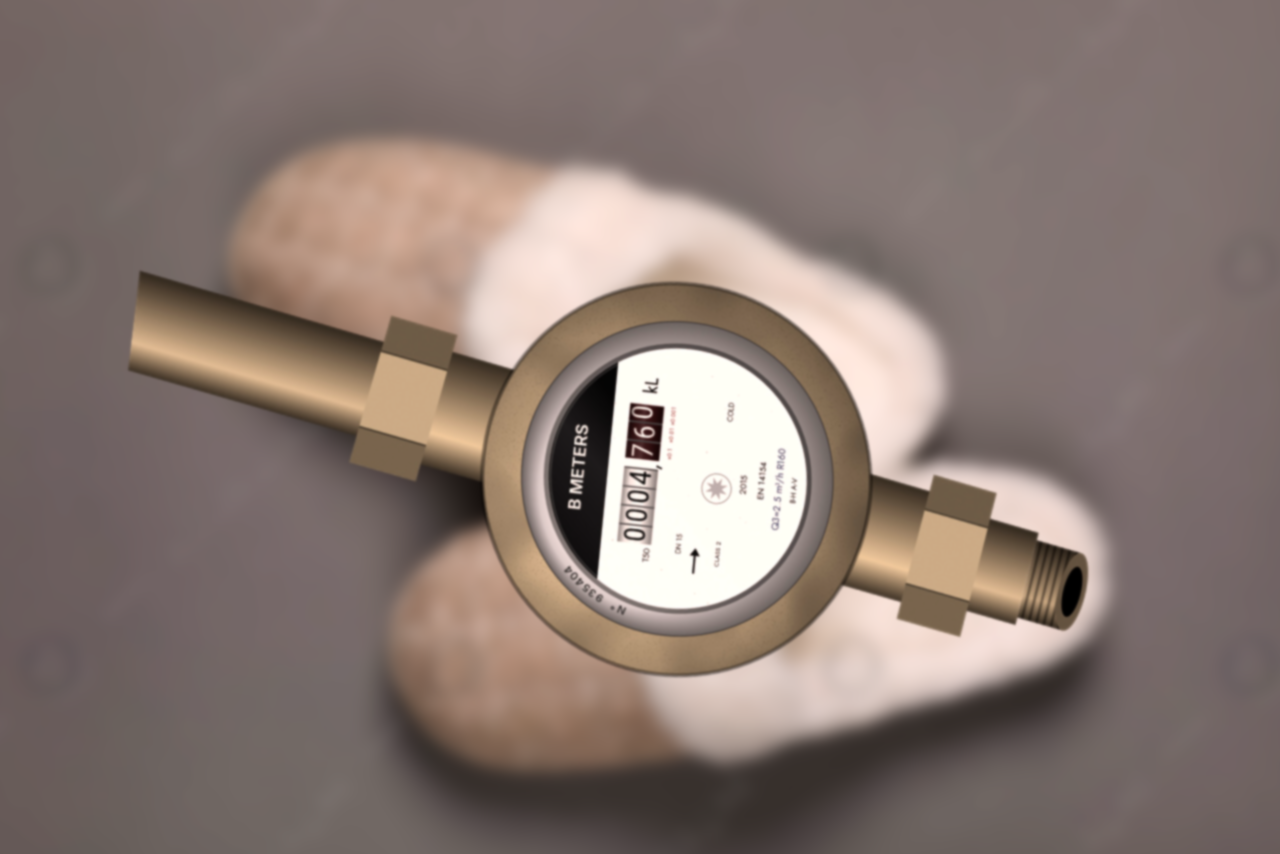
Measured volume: 4.760 kL
